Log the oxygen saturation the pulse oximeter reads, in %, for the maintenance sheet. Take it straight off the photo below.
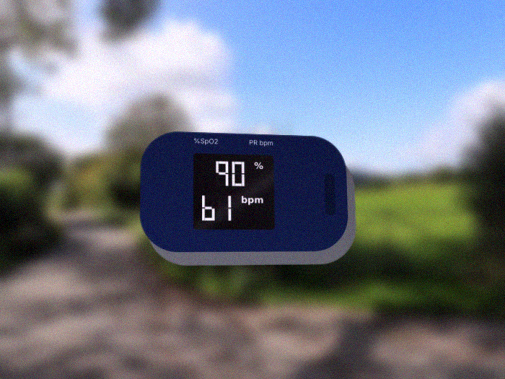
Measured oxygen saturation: 90 %
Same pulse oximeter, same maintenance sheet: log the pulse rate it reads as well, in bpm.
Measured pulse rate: 61 bpm
